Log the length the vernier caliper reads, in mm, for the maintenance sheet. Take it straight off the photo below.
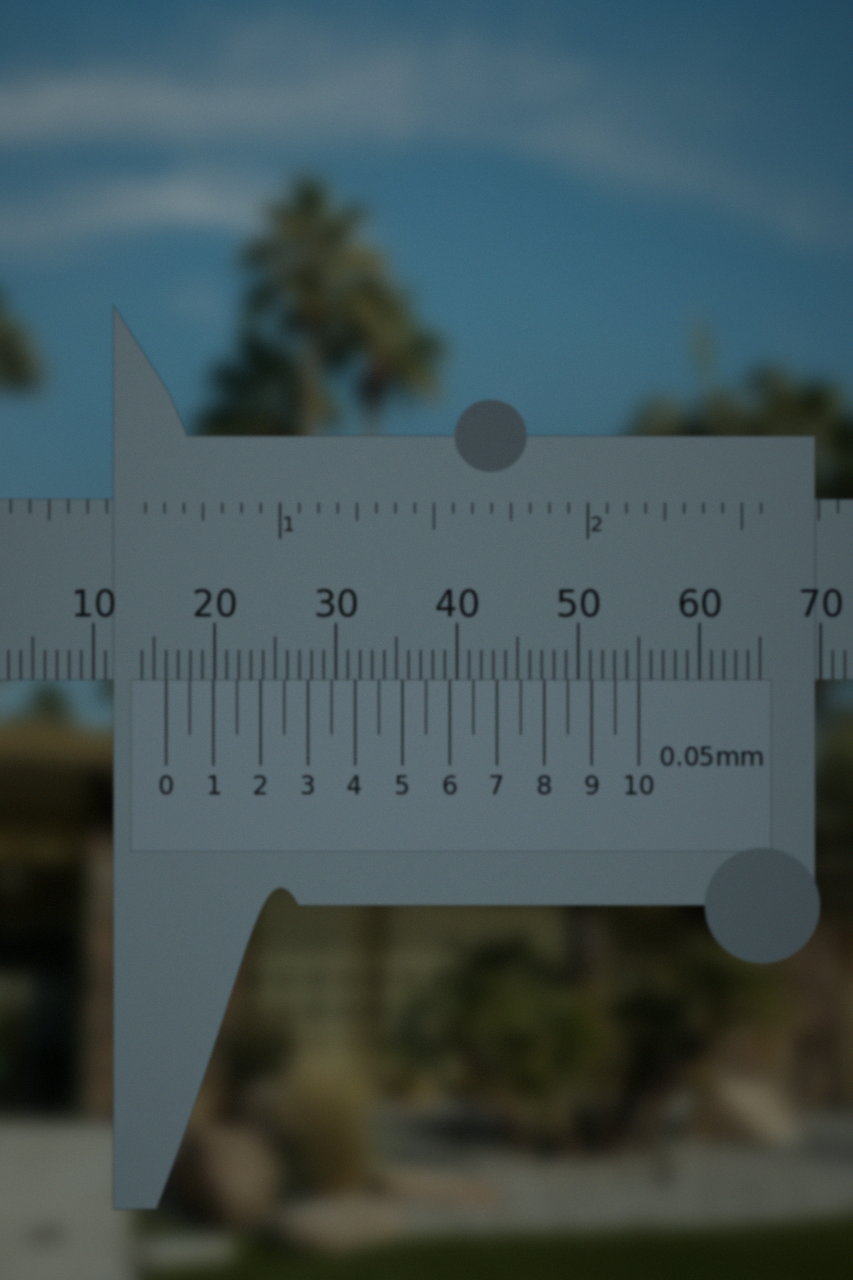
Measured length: 16.0 mm
